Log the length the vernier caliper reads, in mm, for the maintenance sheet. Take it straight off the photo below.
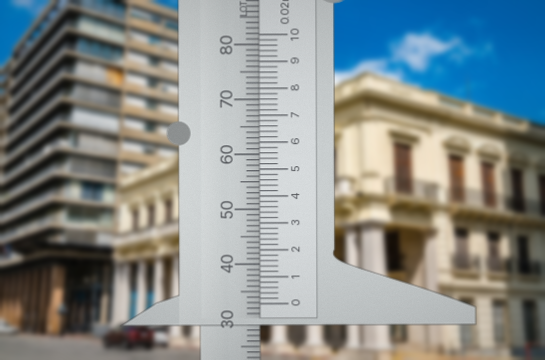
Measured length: 32.8 mm
